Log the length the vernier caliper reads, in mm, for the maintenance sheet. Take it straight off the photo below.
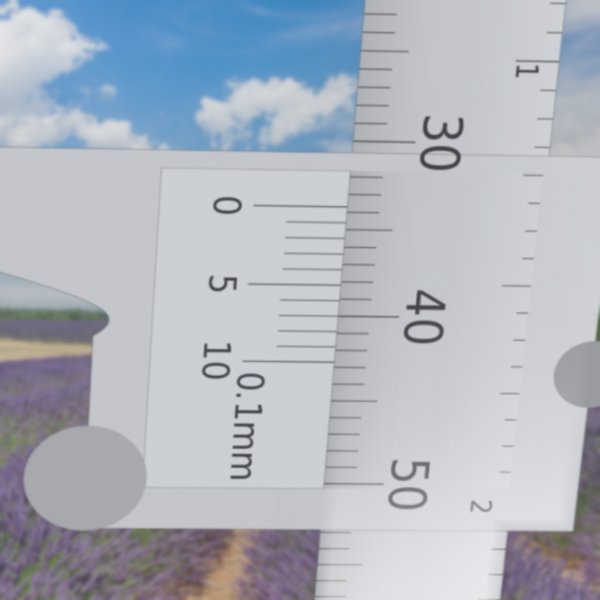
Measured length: 33.7 mm
